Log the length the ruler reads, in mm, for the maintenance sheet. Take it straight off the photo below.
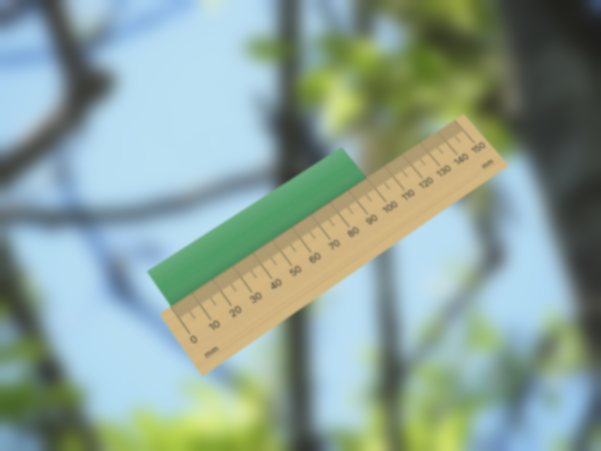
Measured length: 100 mm
